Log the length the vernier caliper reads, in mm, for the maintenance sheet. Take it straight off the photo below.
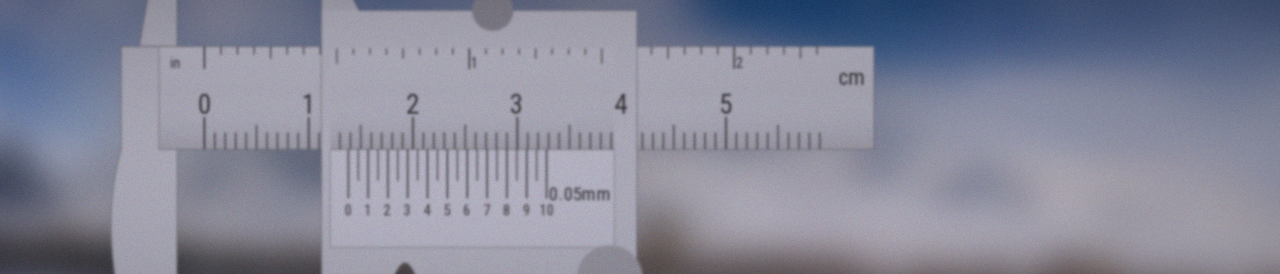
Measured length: 13.8 mm
